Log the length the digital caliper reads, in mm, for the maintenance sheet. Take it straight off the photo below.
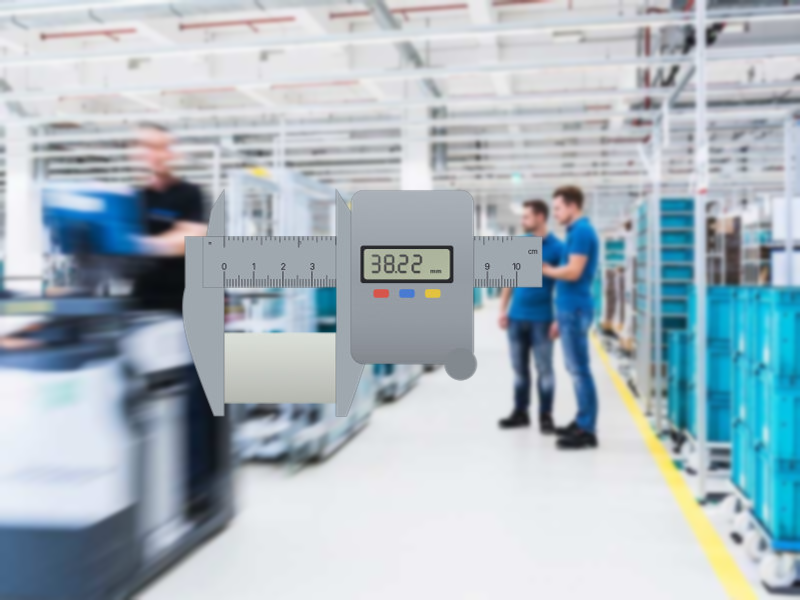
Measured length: 38.22 mm
